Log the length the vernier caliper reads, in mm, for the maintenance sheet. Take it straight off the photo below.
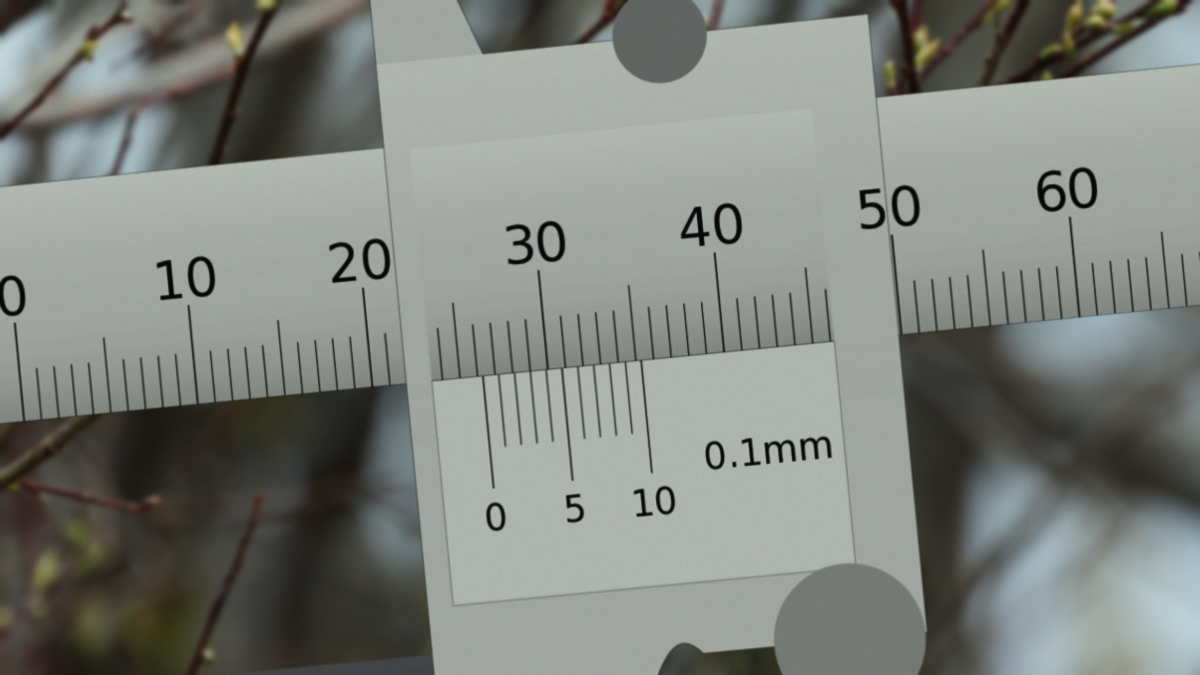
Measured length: 26.3 mm
